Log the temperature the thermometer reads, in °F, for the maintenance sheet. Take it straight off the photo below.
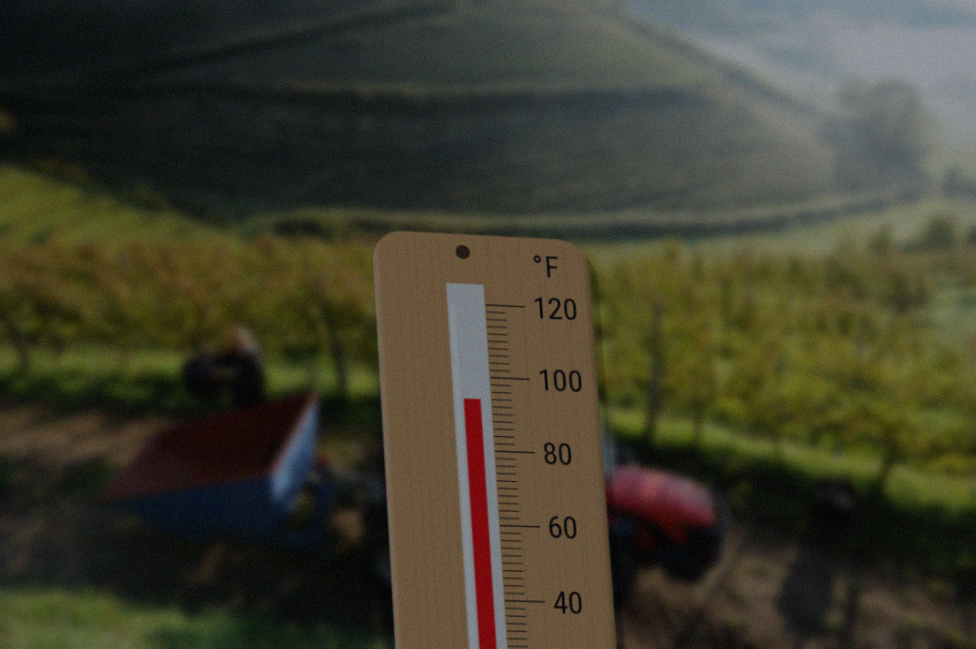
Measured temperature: 94 °F
